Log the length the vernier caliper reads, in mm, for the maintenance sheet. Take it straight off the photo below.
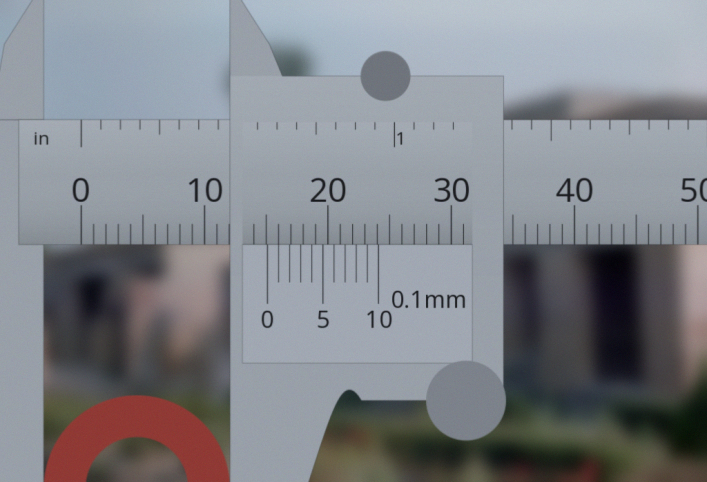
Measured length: 15.1 mm
